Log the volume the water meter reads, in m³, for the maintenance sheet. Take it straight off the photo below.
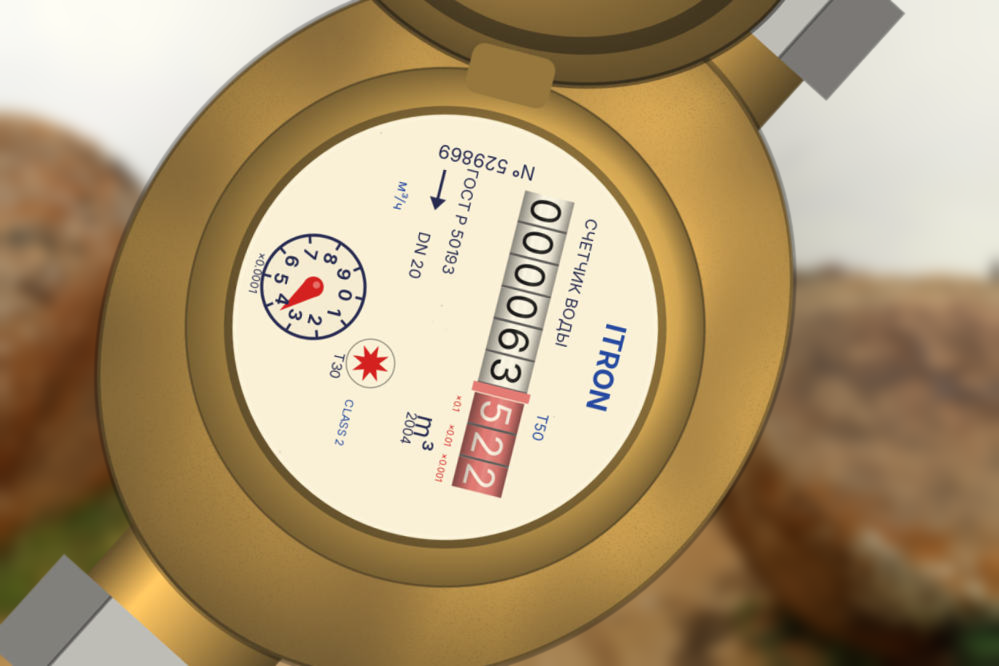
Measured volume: 63.5223 m³
